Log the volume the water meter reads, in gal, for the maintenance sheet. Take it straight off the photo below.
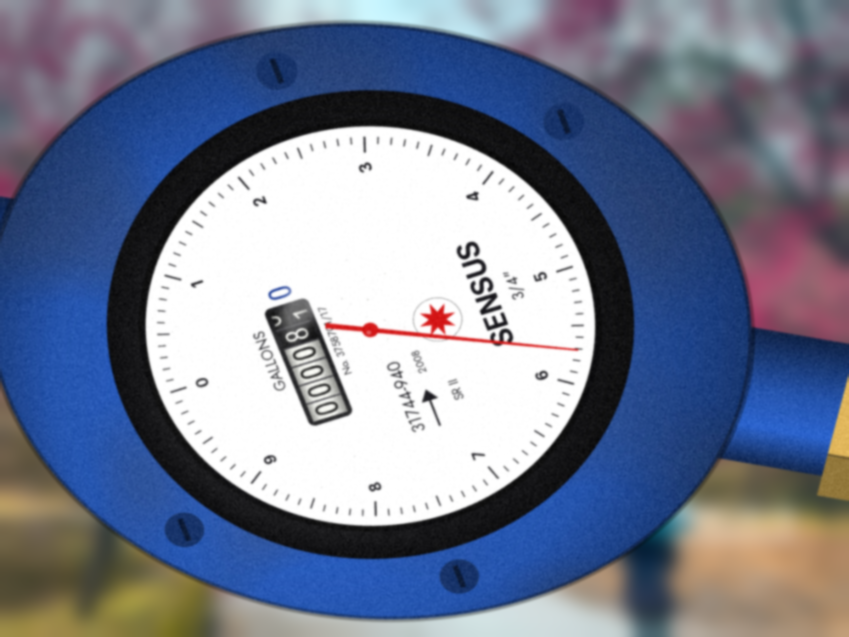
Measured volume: 805.7 gal
